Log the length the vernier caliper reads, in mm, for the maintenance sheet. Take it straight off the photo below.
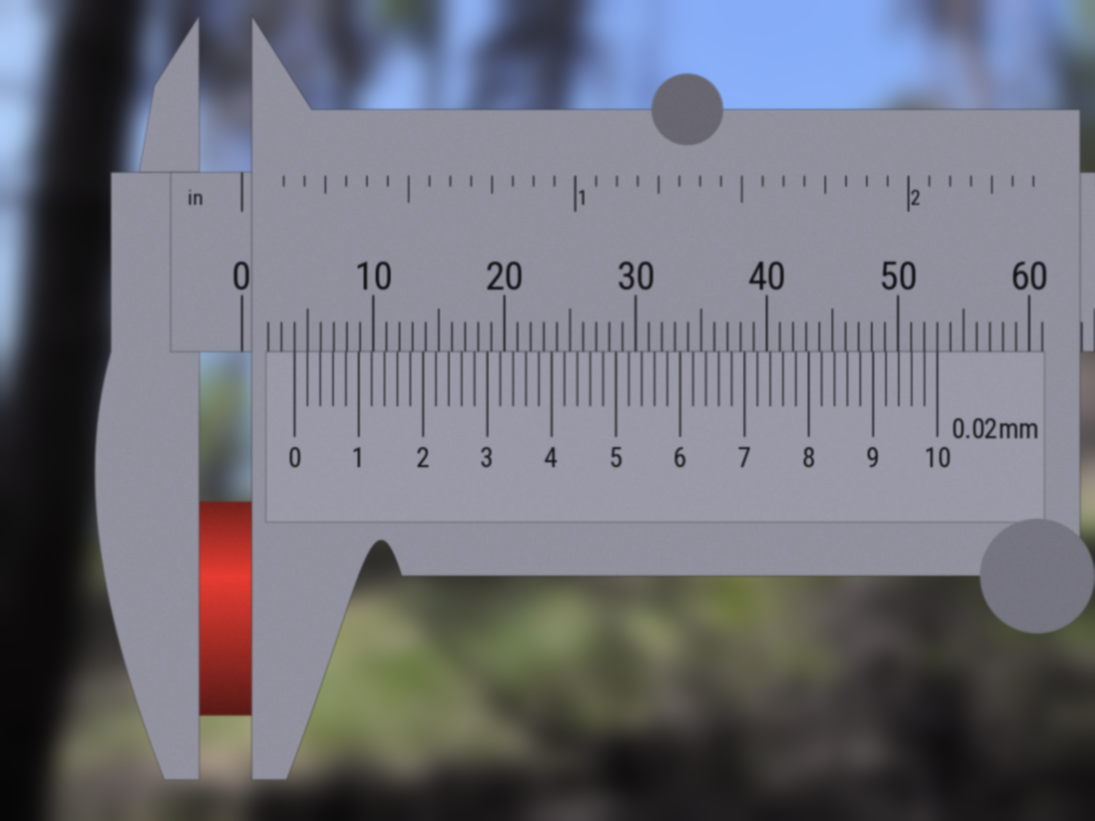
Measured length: 4.0 mm
